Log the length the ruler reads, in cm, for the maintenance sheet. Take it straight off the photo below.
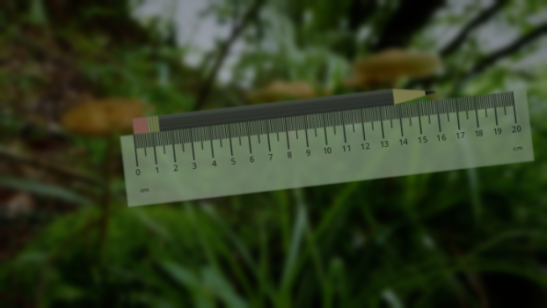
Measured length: 16 cm
